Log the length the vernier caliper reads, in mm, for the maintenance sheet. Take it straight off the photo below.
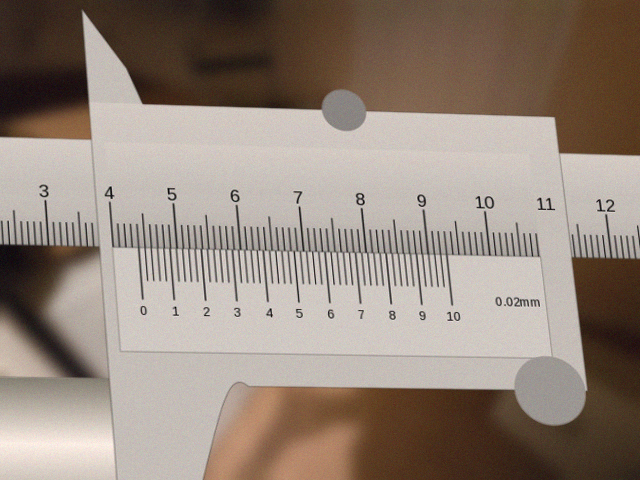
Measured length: 44.0 mm
